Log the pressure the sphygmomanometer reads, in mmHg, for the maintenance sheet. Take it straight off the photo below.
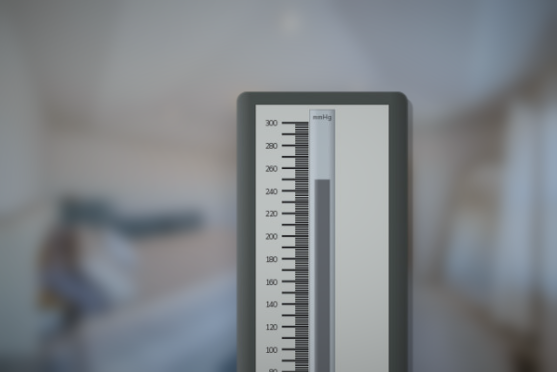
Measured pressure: 250 mmHg
